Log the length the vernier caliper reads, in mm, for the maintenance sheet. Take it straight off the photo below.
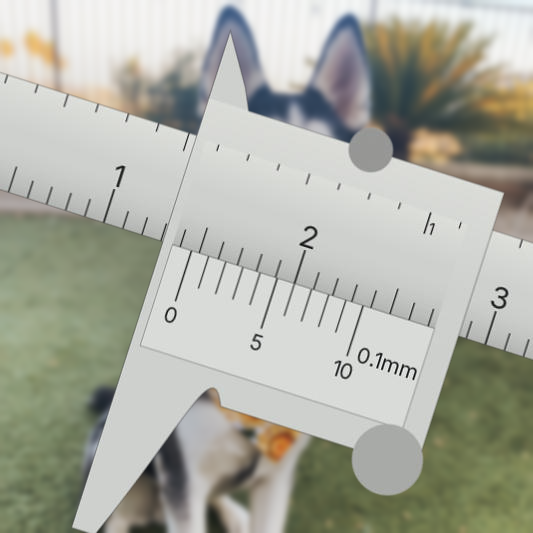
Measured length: 14.6 mm
